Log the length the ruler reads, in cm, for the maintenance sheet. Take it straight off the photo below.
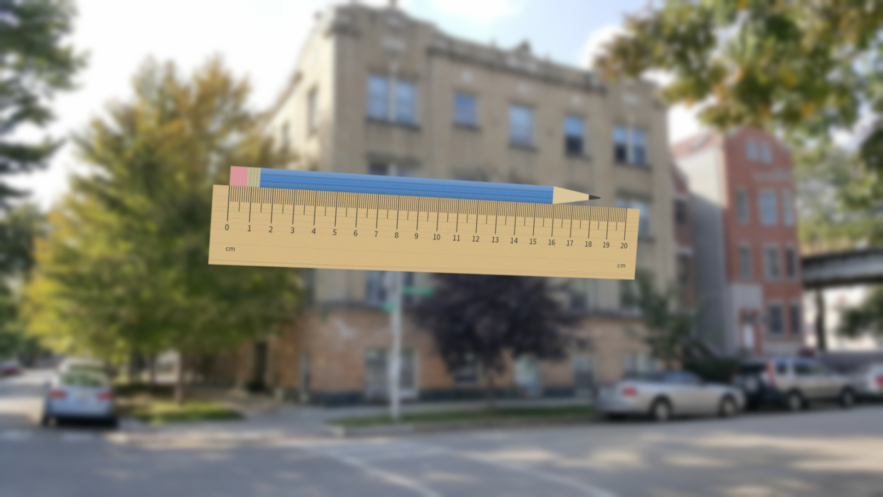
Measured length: 18.5 cm
